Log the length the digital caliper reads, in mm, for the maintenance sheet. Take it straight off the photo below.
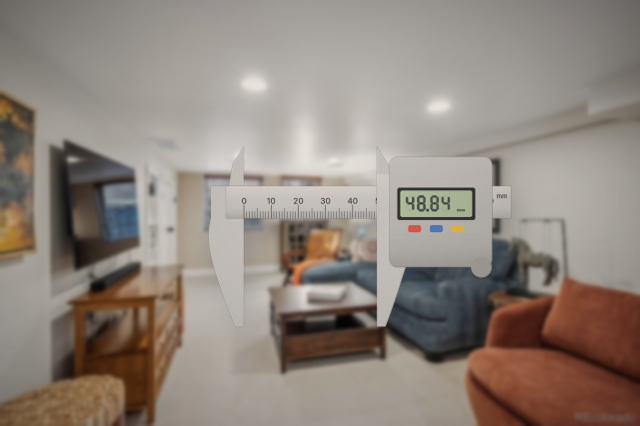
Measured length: 48.84 mm
